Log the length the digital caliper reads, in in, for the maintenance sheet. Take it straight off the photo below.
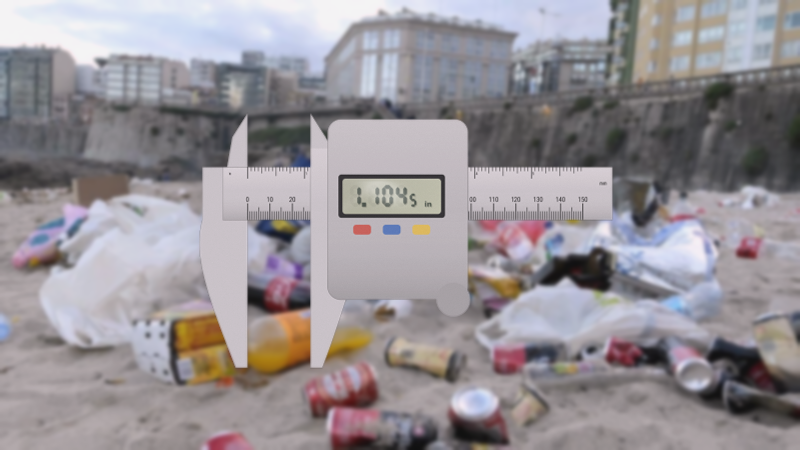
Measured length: 1.1045 in
